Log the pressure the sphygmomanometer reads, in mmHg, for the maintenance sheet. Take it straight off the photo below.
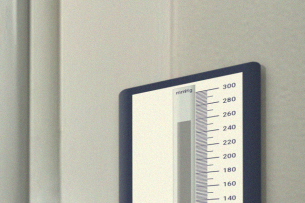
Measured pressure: 260 mmHg
